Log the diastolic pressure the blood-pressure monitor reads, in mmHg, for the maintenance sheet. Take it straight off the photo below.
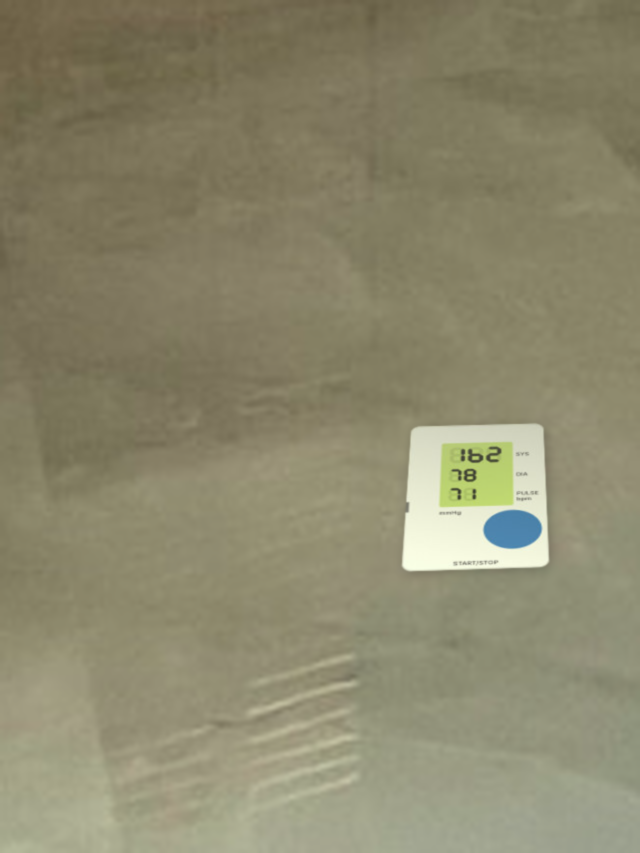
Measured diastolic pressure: 78 mmHg
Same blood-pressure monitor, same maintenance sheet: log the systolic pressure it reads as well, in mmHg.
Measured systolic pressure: 162 mmHg
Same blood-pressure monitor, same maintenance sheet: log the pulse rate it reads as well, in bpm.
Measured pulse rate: 71 bpm
